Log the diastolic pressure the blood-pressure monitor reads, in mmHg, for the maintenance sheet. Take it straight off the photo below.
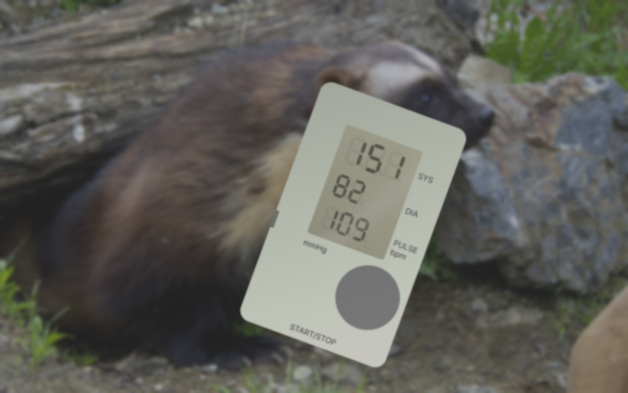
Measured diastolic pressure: 82 mmHg
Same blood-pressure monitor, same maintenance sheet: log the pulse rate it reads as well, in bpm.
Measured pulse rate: 109 bpm
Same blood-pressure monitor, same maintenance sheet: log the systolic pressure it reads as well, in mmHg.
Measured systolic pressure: 151 mmHg
